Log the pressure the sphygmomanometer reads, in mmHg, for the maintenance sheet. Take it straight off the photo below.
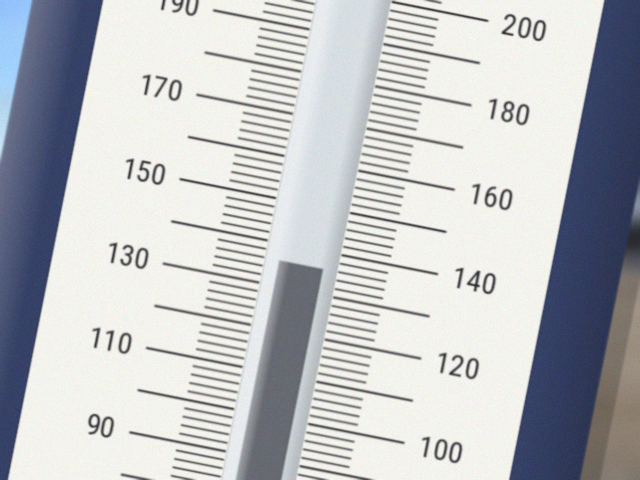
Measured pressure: 136 mmHg
